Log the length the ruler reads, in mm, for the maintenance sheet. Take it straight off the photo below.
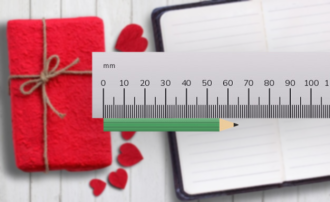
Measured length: 65 mm
